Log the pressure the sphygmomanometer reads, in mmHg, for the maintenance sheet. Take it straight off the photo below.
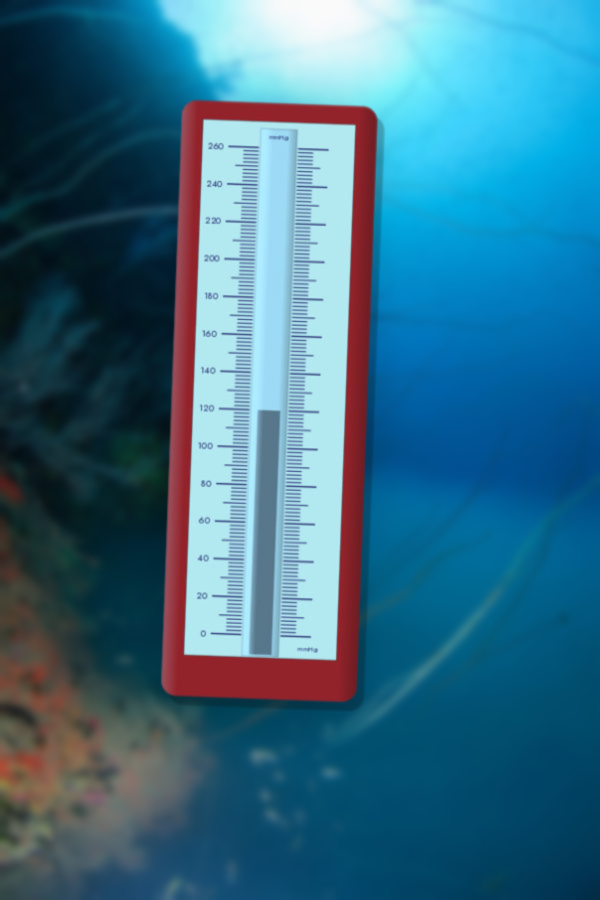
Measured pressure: 120 mmHg
